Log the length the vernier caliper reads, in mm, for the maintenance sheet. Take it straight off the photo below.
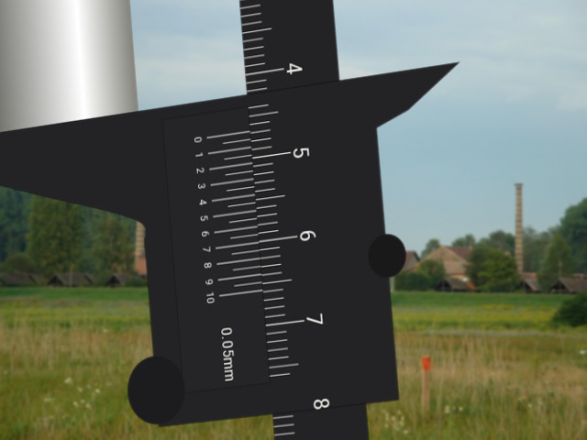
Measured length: 46.8 mm
